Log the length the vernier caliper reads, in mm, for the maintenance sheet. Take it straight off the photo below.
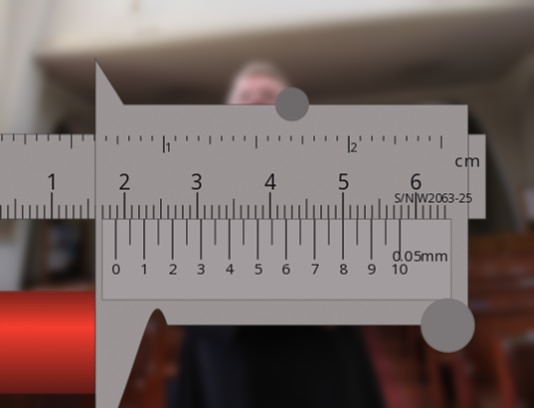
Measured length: 18.8 mm
